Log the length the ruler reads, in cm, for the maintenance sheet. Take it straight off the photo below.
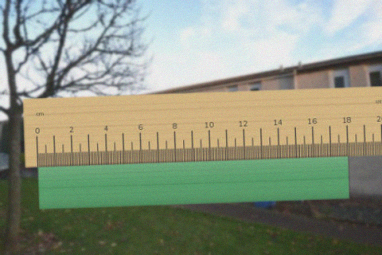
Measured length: 18 cm
